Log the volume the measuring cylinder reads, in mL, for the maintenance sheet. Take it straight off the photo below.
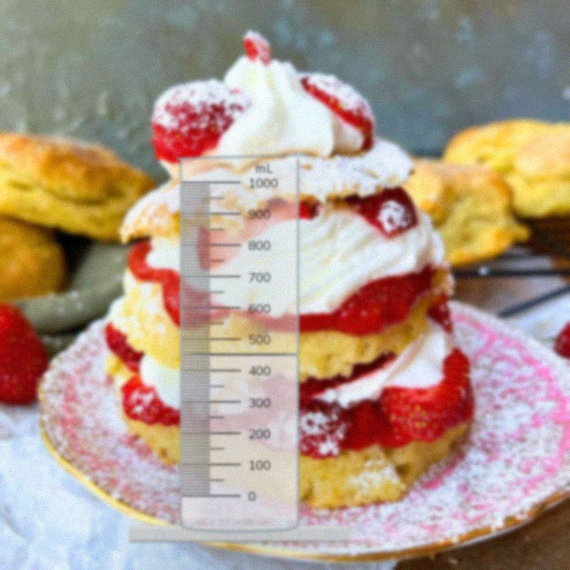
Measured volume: 450 mL
